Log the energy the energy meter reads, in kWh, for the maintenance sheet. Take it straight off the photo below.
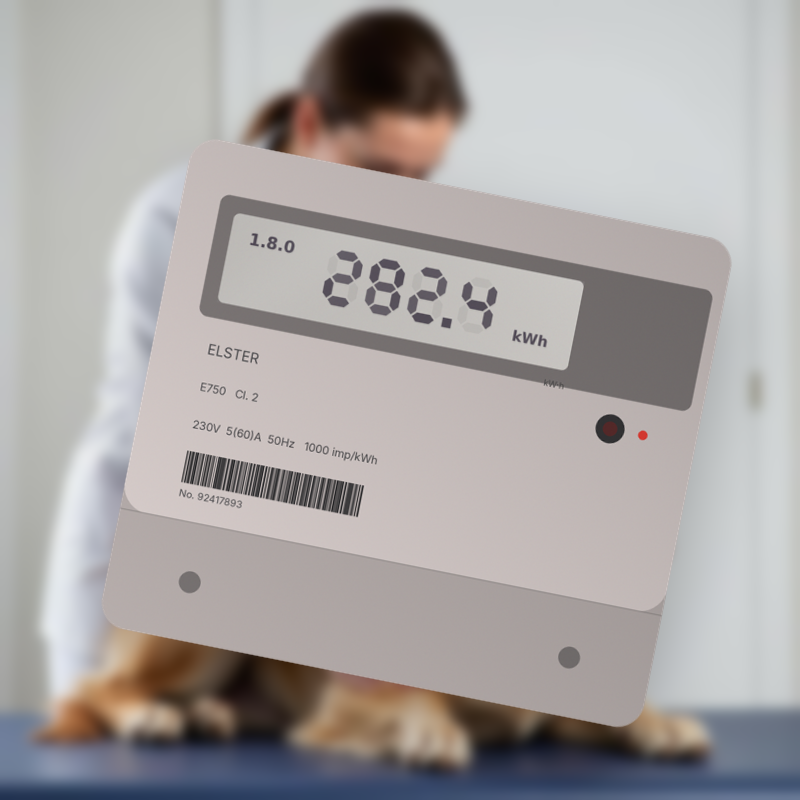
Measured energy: 282.4 kWh
